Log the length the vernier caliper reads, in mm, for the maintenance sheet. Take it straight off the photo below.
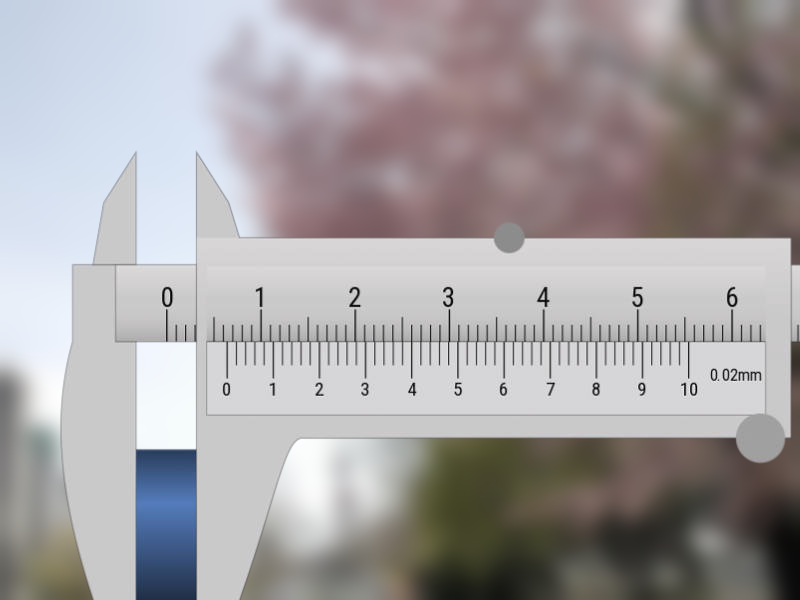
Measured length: 6.4 mm
